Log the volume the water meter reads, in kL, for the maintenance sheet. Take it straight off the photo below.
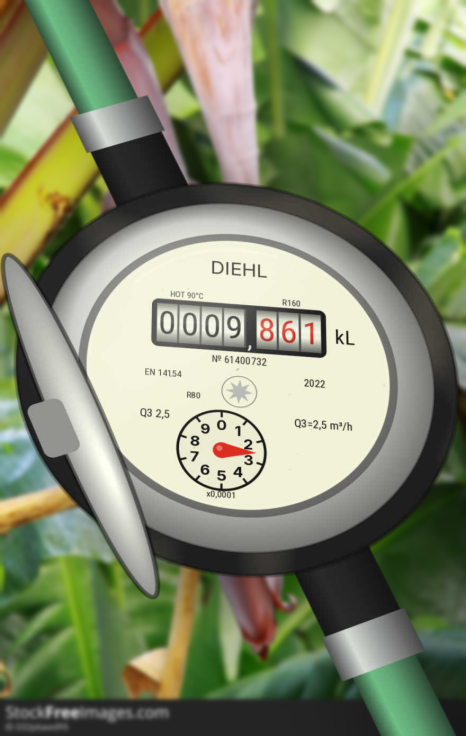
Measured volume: 9.8612 kL
